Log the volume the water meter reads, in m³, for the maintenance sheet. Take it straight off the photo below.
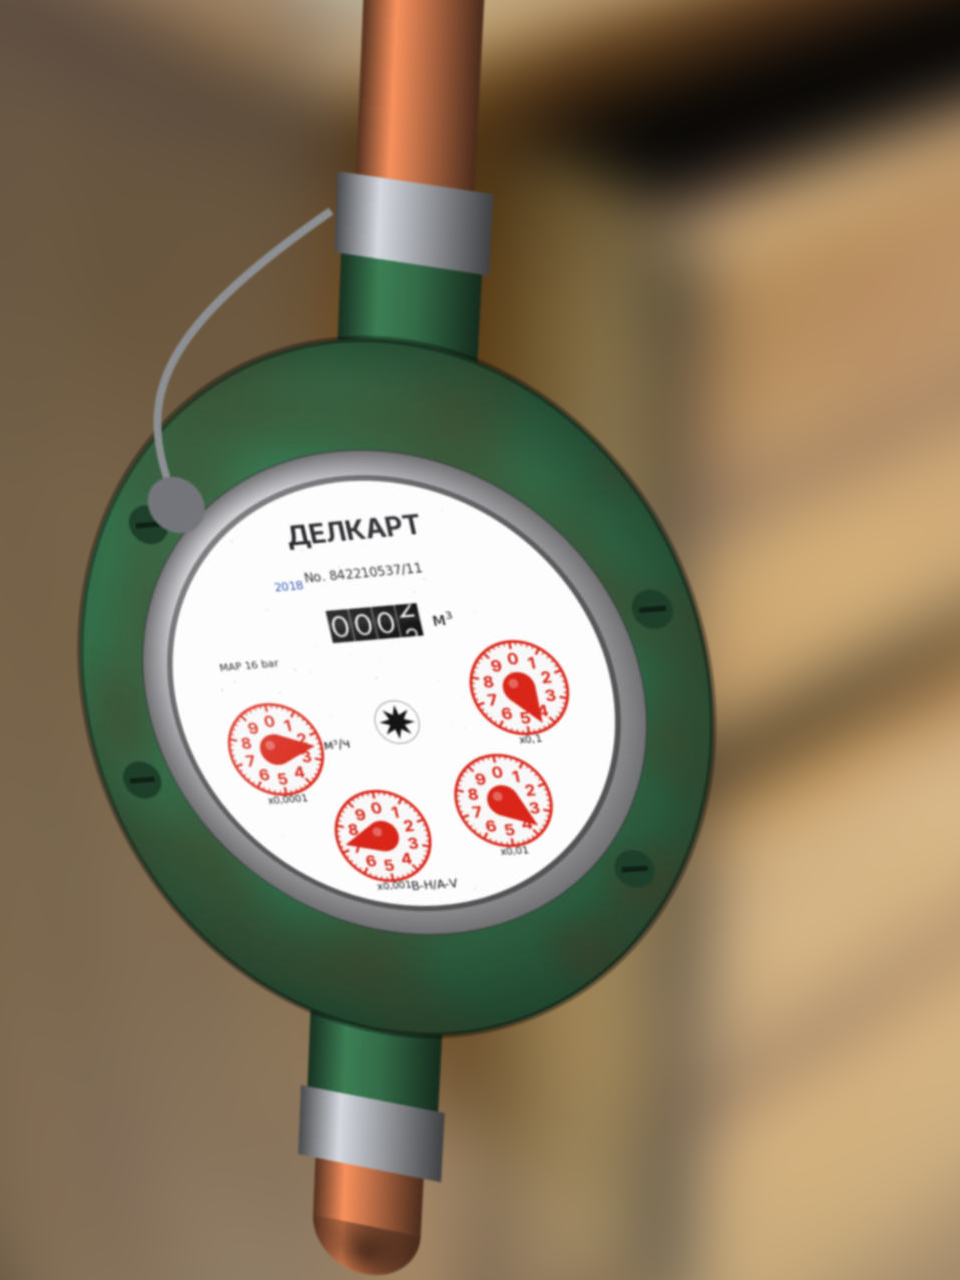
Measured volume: 2.4372 m³
